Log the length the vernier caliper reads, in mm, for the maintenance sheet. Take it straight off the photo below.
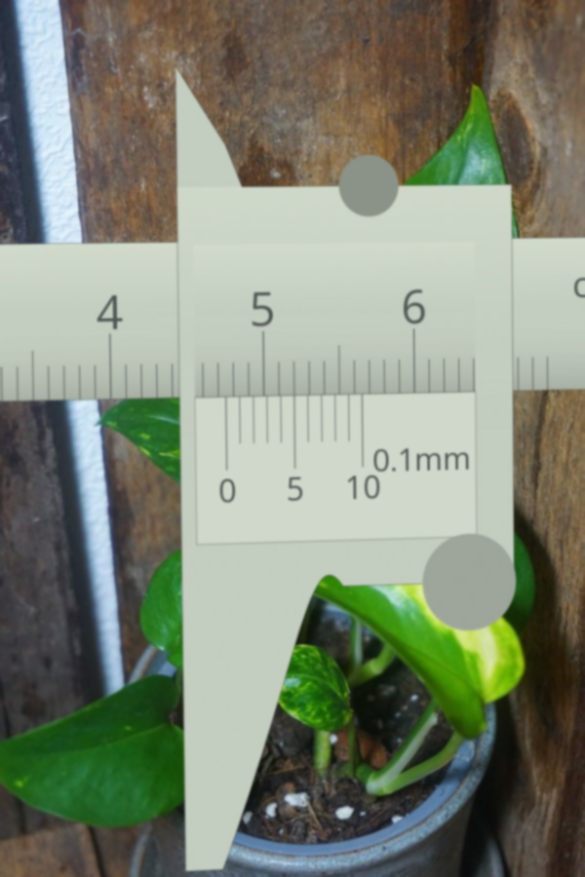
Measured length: 47.5 mm
